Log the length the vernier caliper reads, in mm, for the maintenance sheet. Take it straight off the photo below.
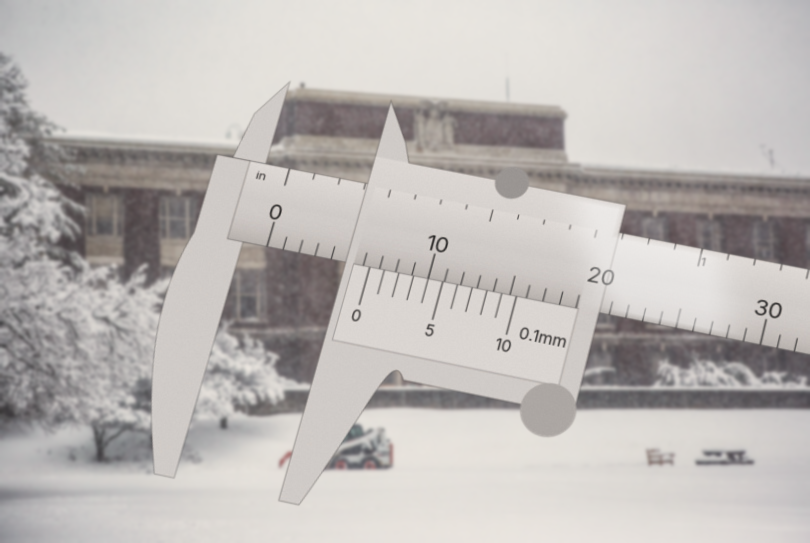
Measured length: 6.4 mm
